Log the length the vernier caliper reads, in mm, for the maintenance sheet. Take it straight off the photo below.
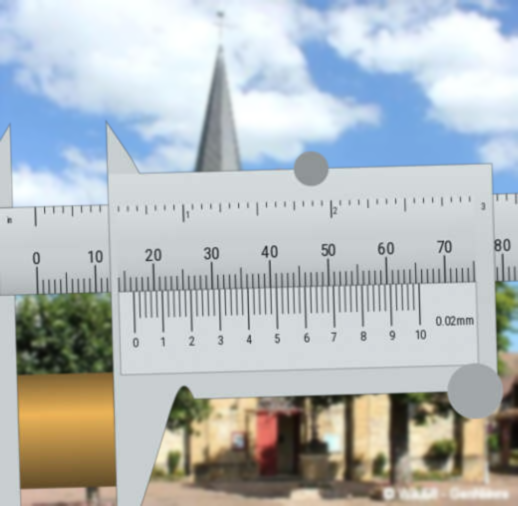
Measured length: 16.5 mm
